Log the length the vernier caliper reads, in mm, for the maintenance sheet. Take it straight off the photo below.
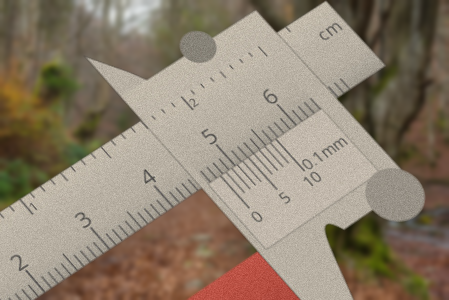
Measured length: 47.6 mm
